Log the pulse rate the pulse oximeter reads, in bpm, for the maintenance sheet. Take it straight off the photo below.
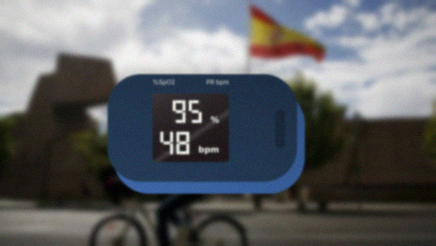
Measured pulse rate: 48 bpm
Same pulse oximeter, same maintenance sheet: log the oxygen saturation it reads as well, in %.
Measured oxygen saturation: 95 %
